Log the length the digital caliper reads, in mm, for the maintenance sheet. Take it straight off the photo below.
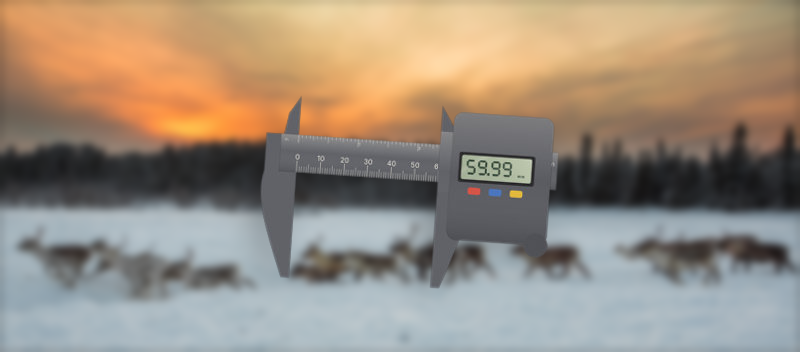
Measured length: 59.99 mm
